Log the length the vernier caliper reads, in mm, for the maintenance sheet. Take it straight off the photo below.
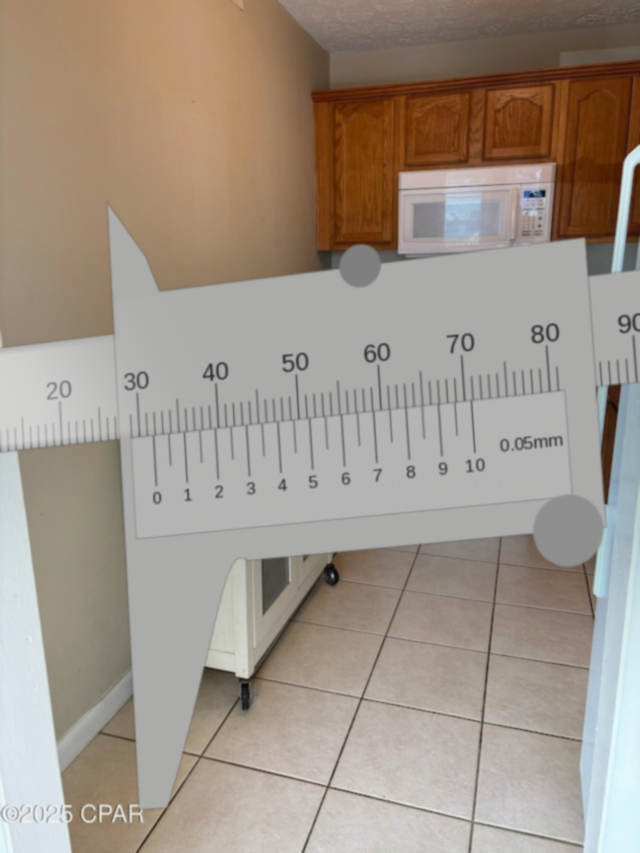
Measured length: 31.8 mm
